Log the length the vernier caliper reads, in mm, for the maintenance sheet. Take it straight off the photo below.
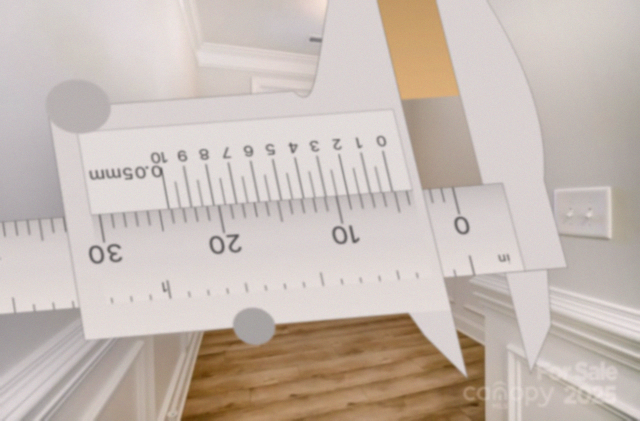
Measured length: 5.2 mm
